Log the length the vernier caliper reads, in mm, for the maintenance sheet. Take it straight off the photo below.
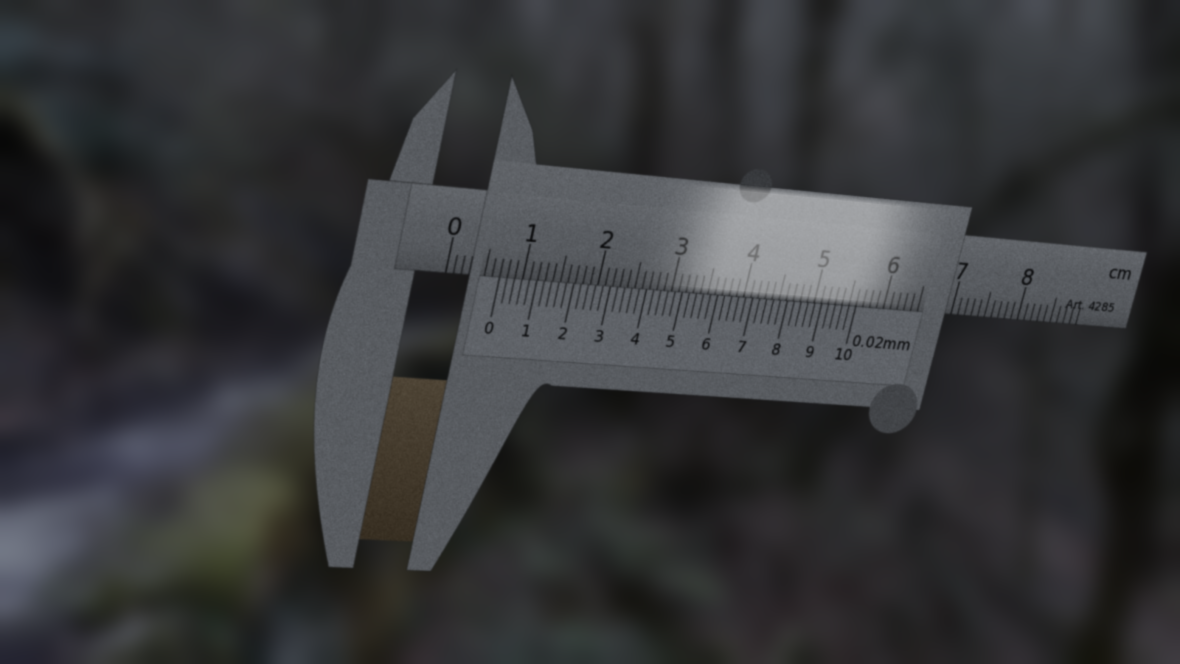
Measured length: 7.0 mm
